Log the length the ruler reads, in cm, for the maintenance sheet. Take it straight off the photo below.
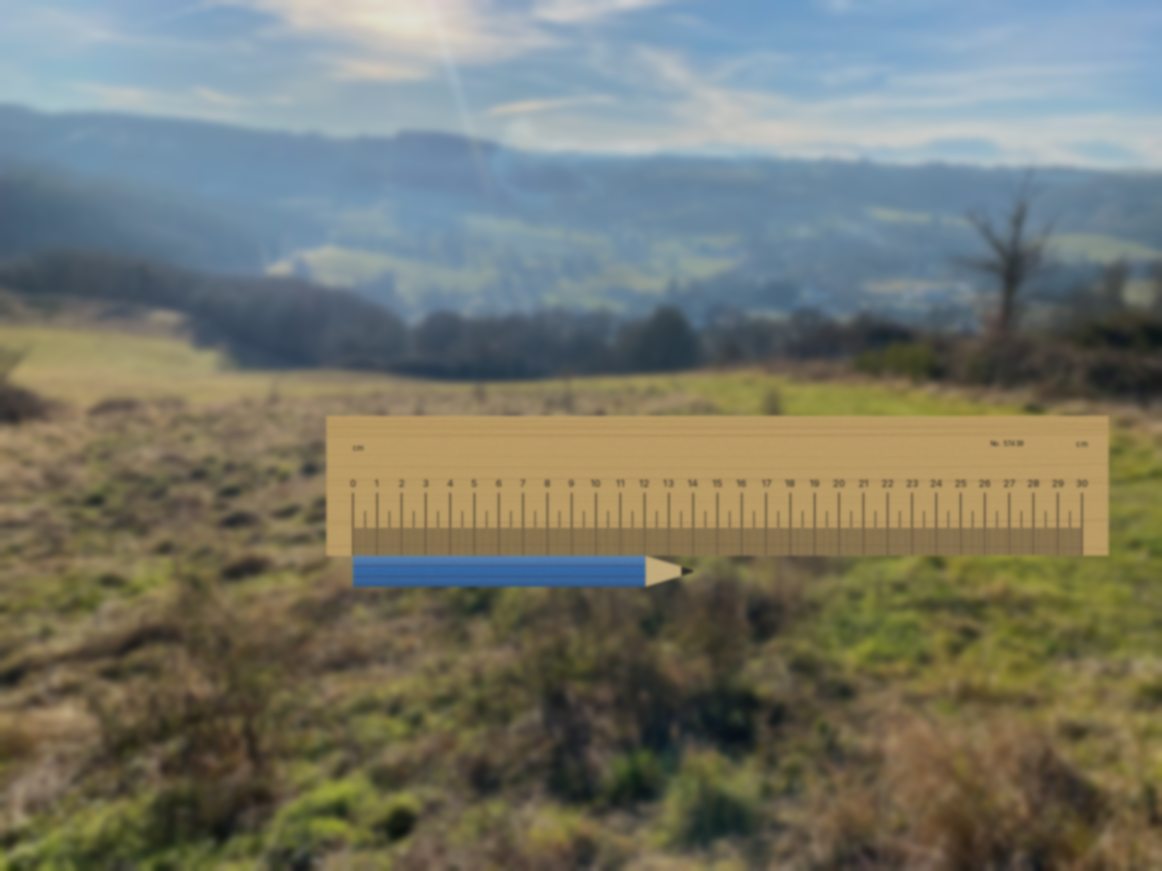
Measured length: 14 cm
